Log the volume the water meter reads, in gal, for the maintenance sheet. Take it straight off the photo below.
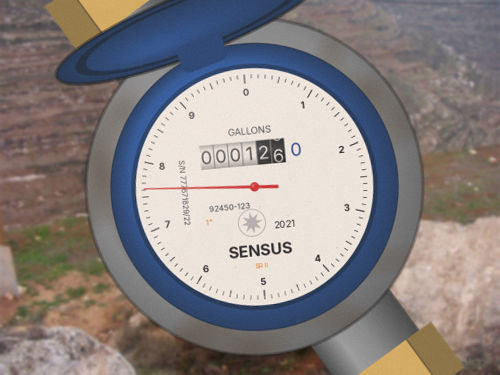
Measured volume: 1257.6 gal
